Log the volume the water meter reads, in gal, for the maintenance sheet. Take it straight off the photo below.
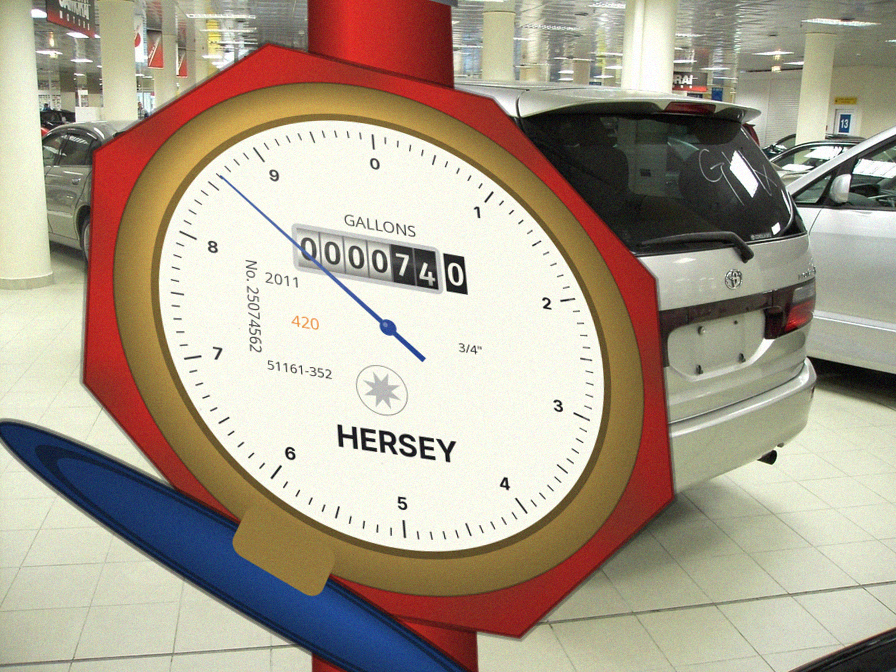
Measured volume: 738.6 gal
